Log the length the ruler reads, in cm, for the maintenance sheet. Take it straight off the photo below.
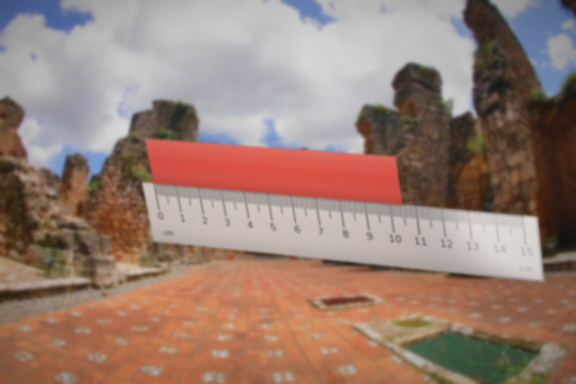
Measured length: 10.5 cm
